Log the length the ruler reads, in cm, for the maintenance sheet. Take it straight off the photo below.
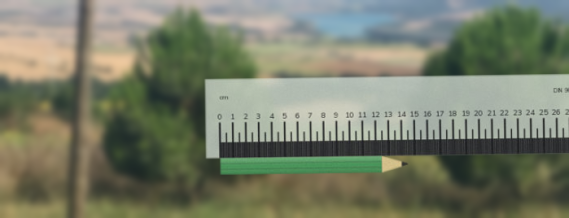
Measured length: 14.5 cm
